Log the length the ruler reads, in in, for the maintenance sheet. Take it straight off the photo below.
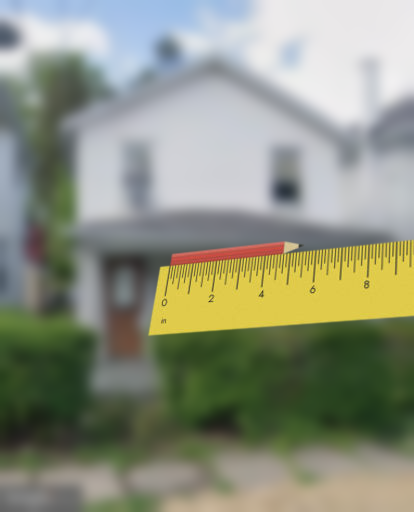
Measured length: 5.5 in
